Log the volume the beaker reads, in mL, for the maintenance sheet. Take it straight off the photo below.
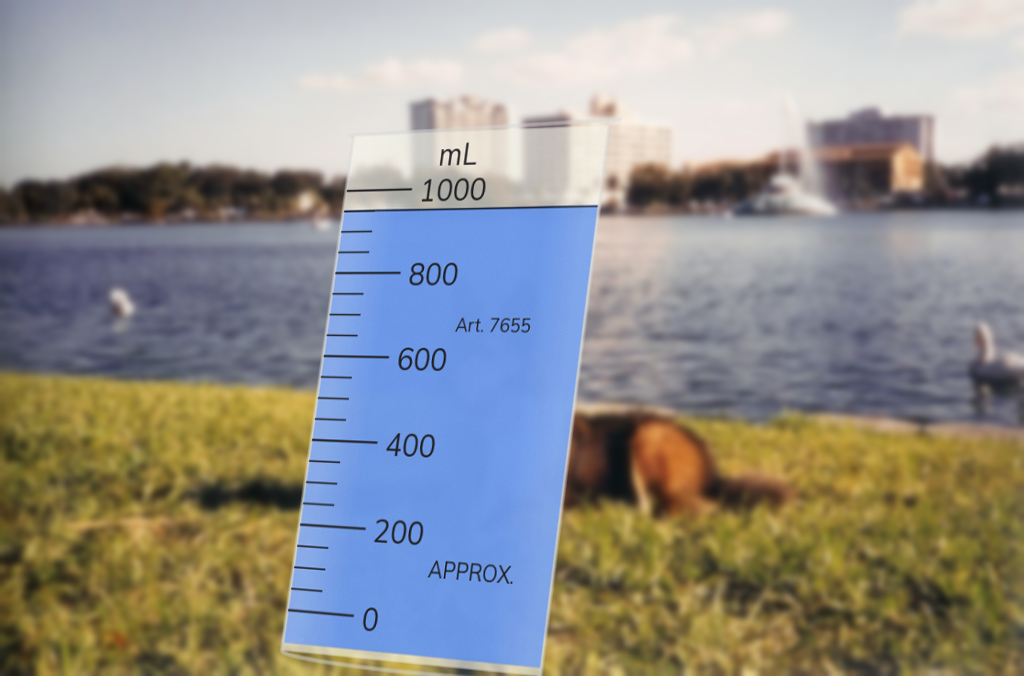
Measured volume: 950 mL
